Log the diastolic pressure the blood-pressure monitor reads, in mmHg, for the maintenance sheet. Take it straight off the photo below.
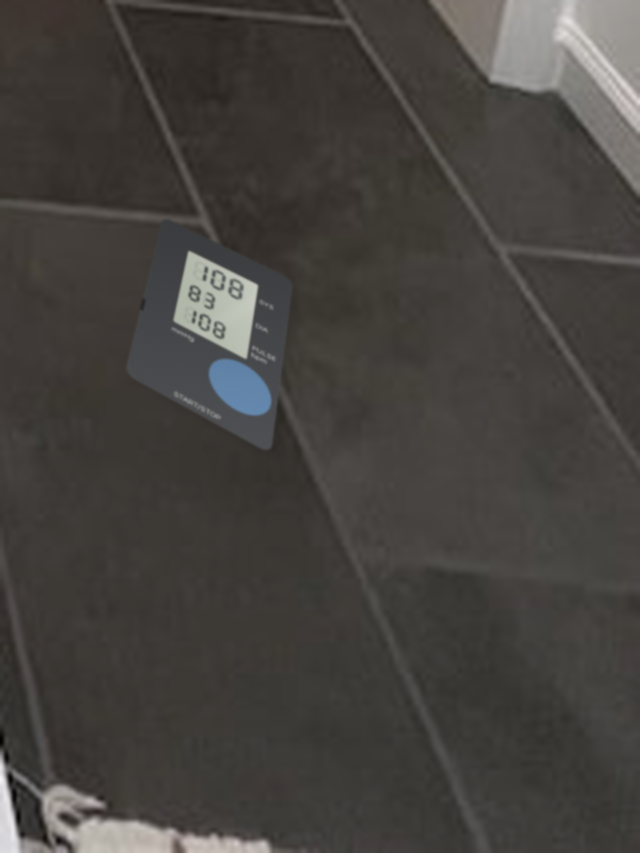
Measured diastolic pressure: 83 mmHg
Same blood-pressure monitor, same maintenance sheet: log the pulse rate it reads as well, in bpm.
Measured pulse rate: 108 bpm
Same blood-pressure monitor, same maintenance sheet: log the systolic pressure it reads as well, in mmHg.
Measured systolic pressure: 108 mmHg
